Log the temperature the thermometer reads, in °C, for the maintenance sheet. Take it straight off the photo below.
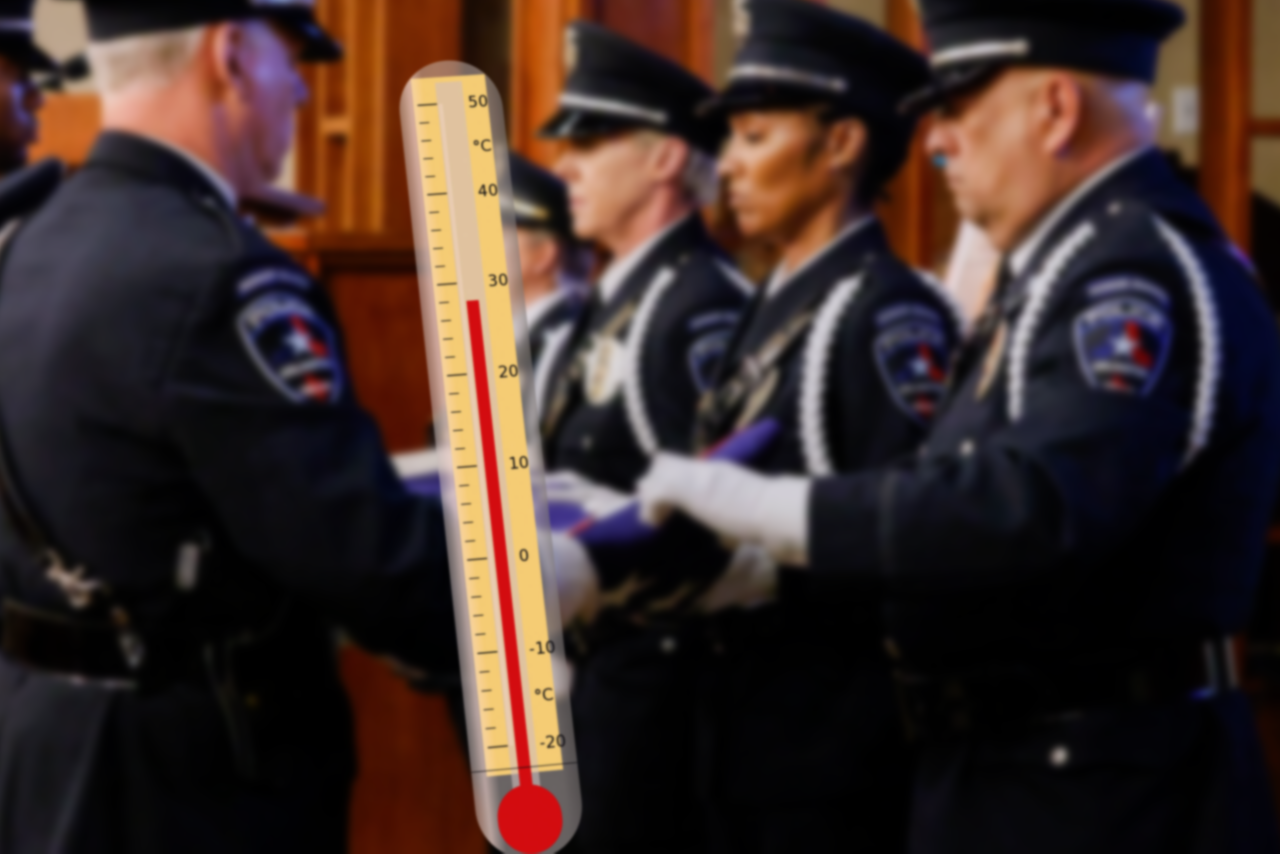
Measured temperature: 28 °C
